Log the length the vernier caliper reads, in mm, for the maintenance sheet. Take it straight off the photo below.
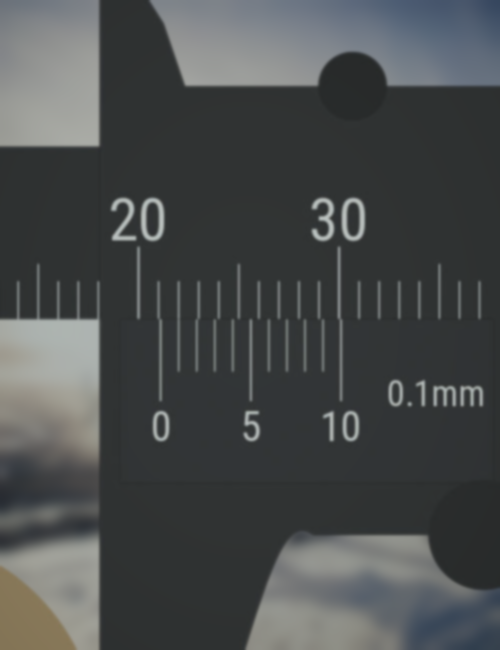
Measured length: 21.1 mm
